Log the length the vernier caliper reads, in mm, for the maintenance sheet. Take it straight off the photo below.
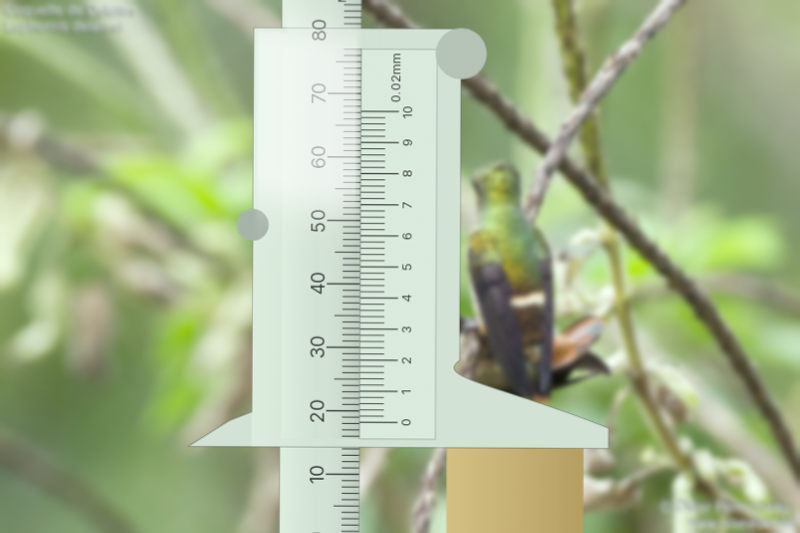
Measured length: 18.2 mm
